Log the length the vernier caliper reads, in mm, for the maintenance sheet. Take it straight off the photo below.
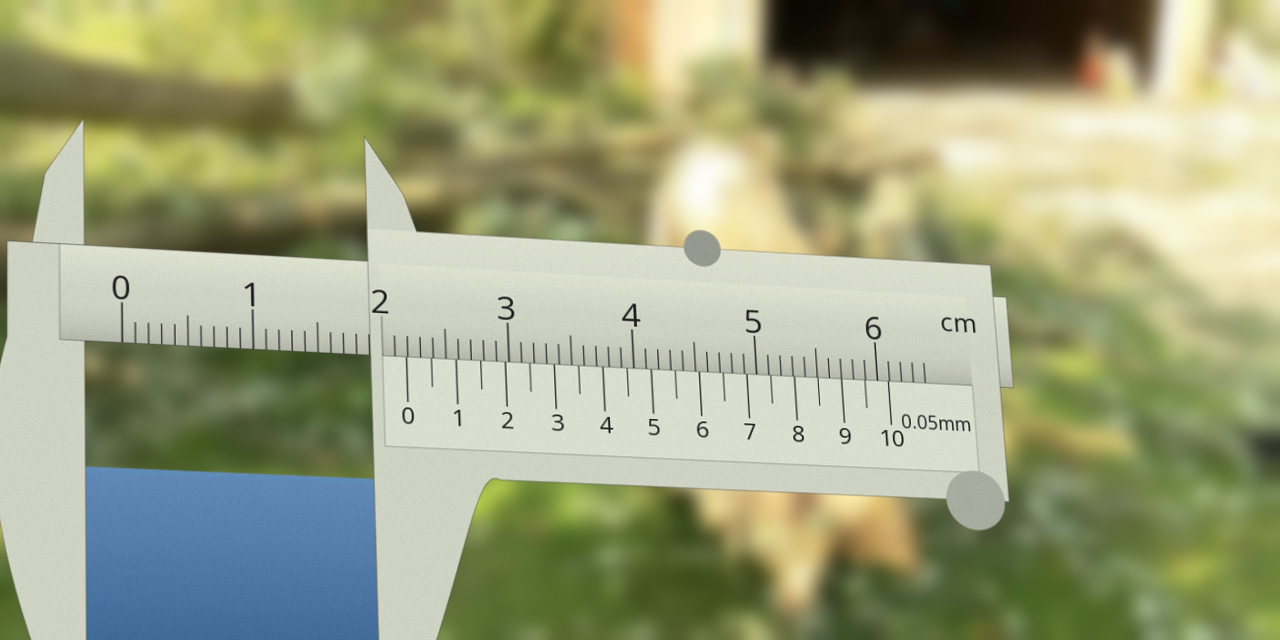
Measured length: 21.9 mm
